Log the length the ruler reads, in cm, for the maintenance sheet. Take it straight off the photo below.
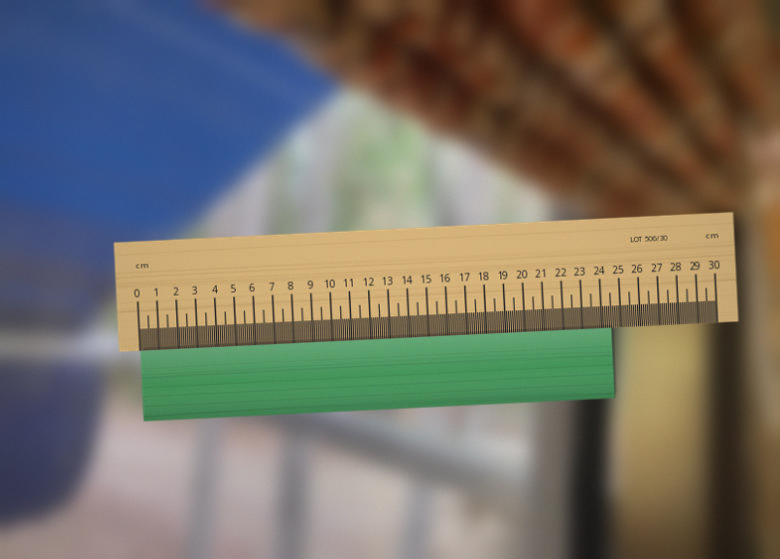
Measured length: 24.5 cm
